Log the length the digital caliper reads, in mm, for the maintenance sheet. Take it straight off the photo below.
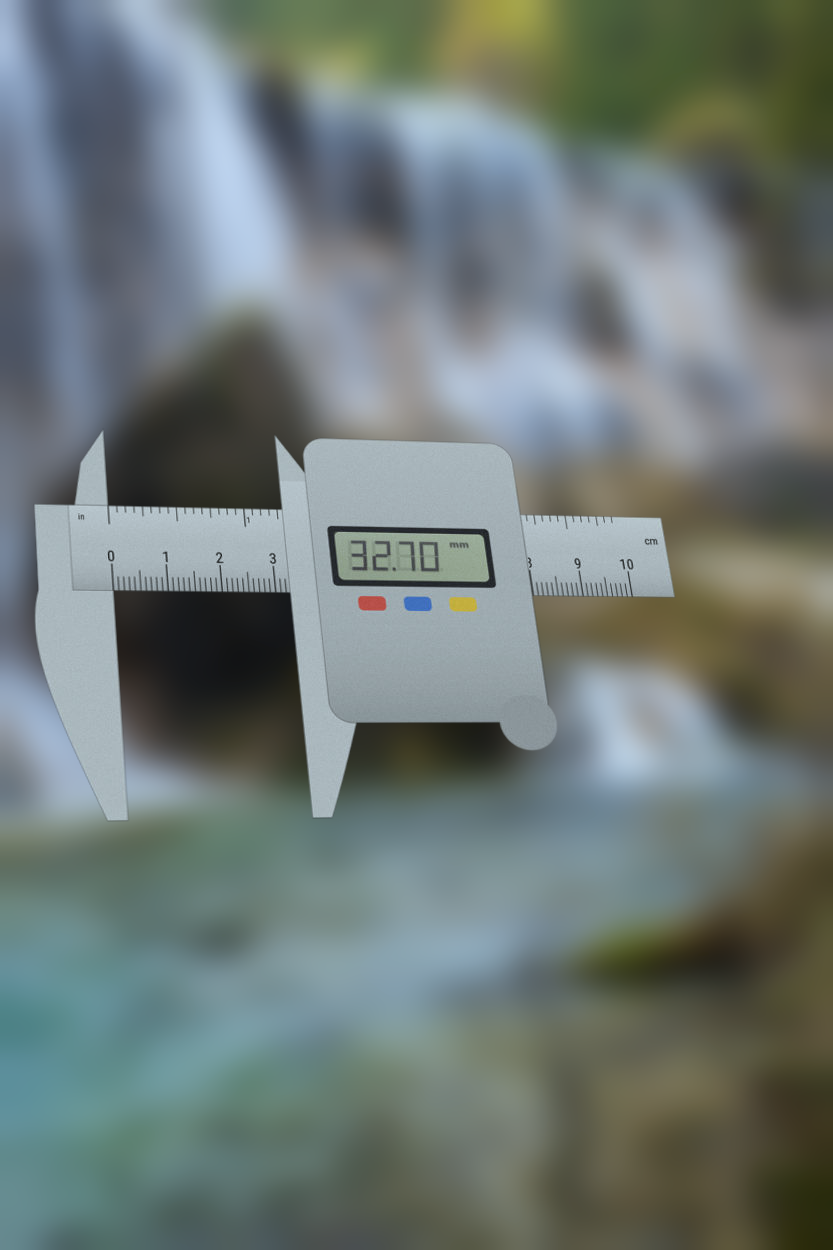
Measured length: 32.70 mm
